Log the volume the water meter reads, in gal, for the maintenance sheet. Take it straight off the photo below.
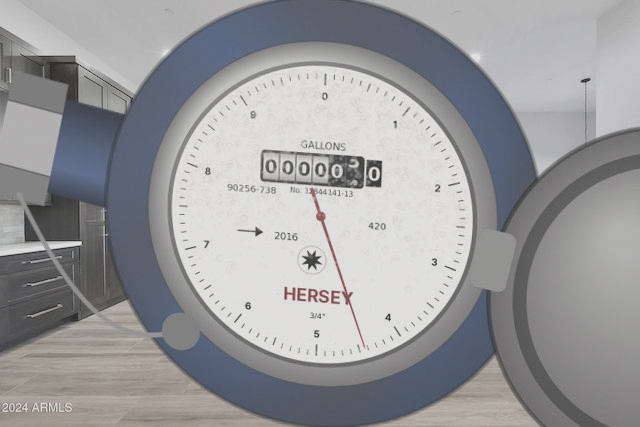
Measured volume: 34.4 gal
